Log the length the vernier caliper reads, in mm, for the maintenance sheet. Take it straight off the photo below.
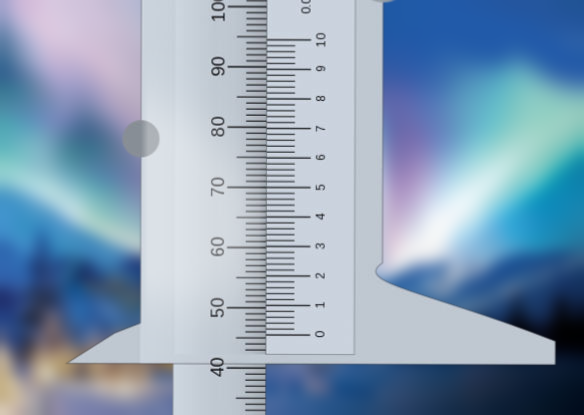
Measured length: 45.5 mm
